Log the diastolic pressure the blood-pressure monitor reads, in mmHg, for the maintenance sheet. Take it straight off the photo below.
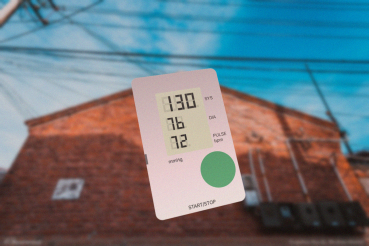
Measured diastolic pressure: 76 mmHg
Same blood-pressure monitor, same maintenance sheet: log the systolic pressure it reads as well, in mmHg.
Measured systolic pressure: 130 mmHg
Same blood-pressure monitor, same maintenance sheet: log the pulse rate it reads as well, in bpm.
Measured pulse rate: 72 bpm
